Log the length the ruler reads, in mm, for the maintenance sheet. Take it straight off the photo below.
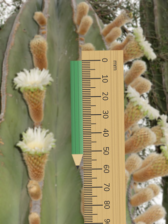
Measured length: 60 mm
